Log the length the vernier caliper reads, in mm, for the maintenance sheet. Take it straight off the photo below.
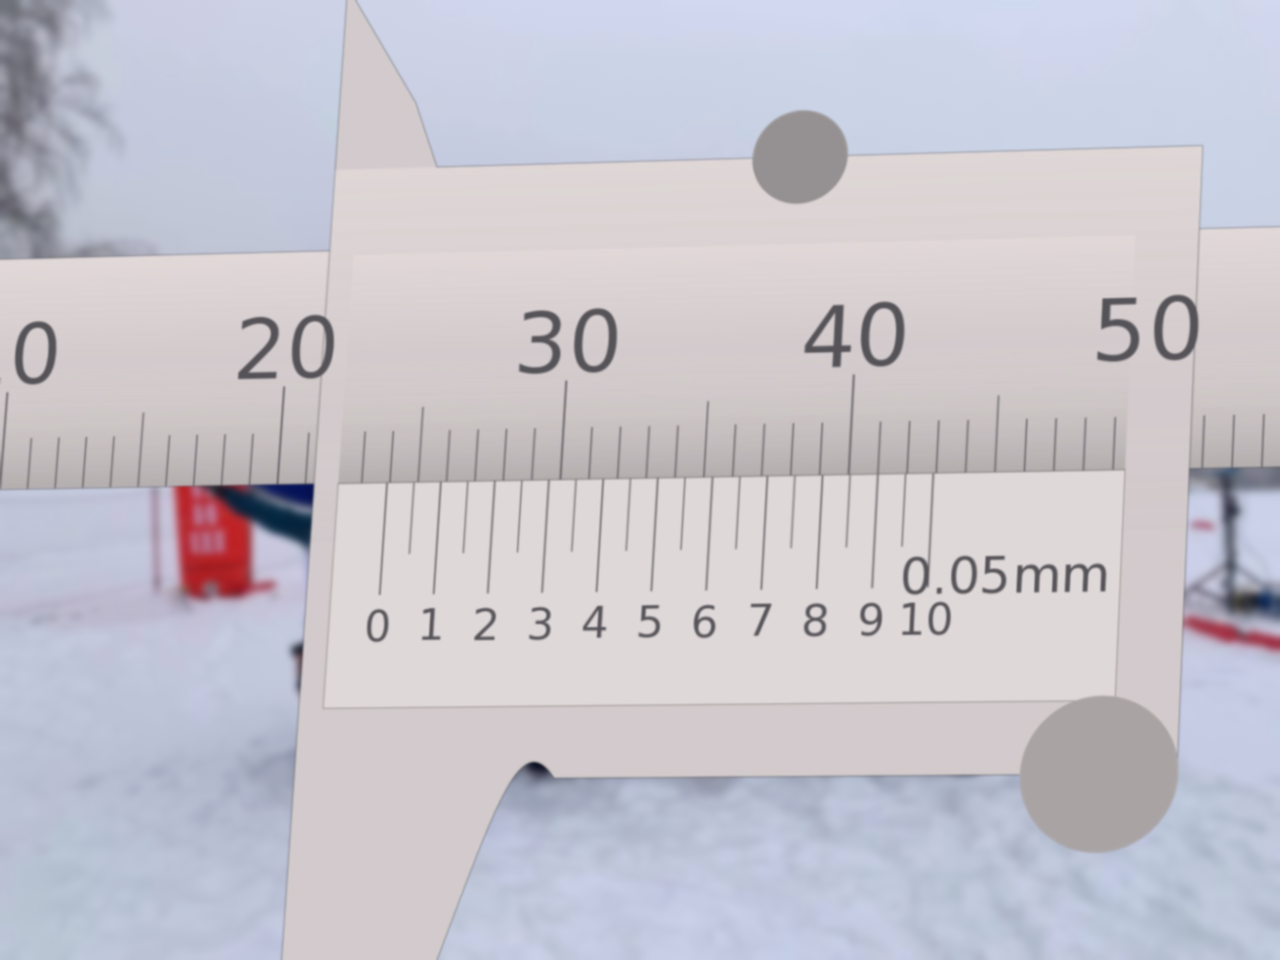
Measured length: 23.9 mm
